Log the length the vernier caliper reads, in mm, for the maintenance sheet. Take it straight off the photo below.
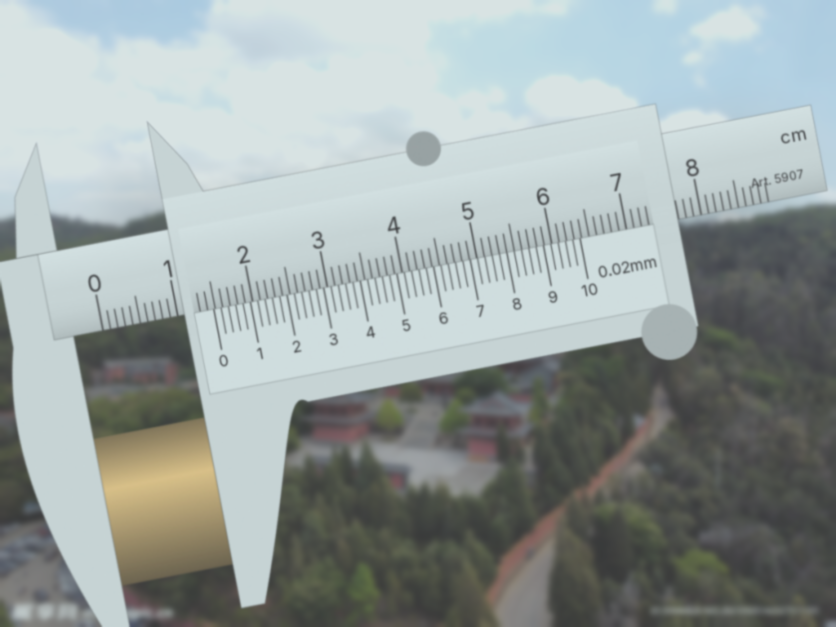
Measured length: 14.8 mm
